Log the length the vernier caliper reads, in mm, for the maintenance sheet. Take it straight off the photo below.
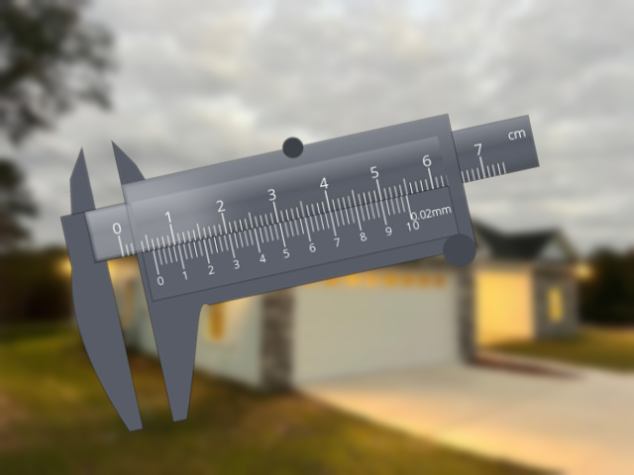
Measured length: 5.8 mm
